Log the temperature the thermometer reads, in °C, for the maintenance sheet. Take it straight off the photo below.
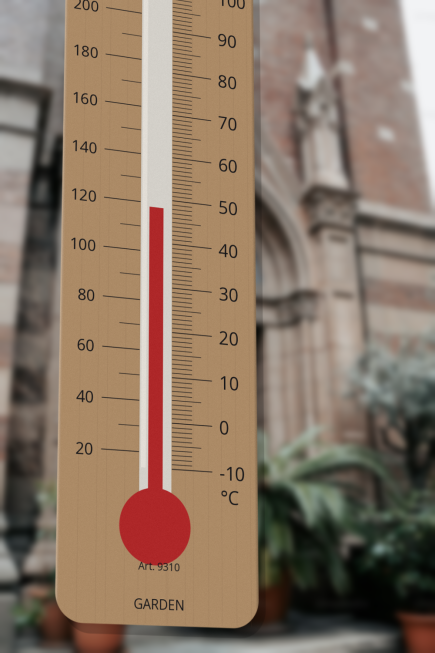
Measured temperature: 48 °C
